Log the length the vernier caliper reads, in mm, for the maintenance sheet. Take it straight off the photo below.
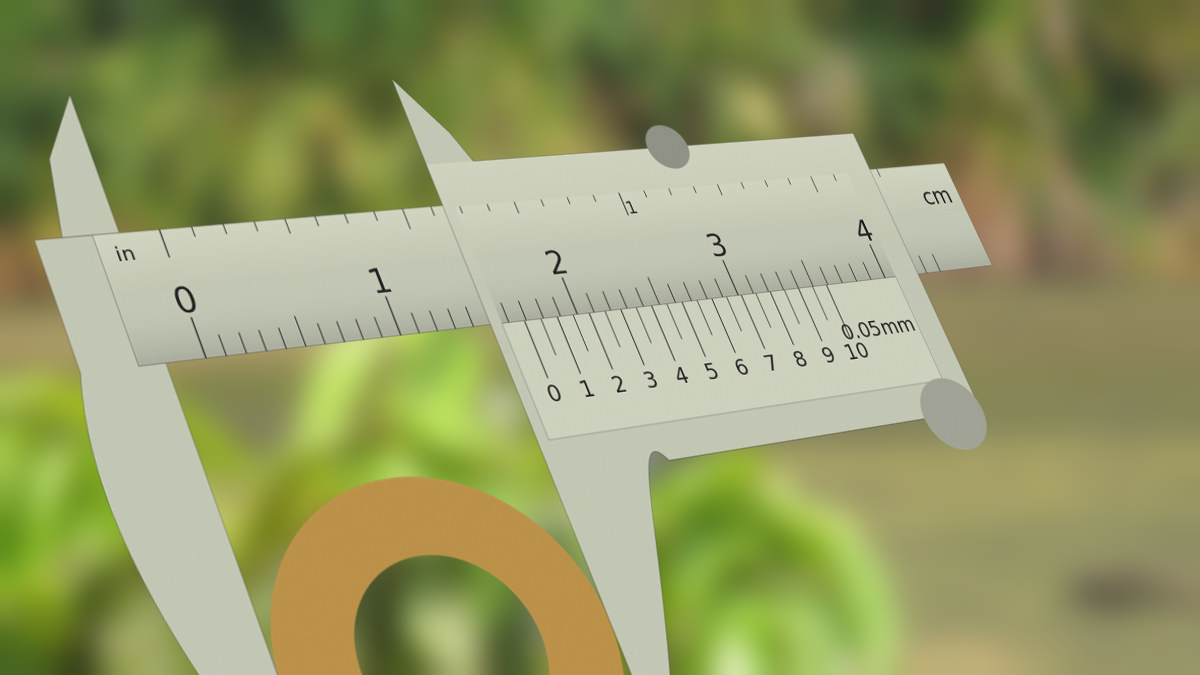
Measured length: 16.9 mm
